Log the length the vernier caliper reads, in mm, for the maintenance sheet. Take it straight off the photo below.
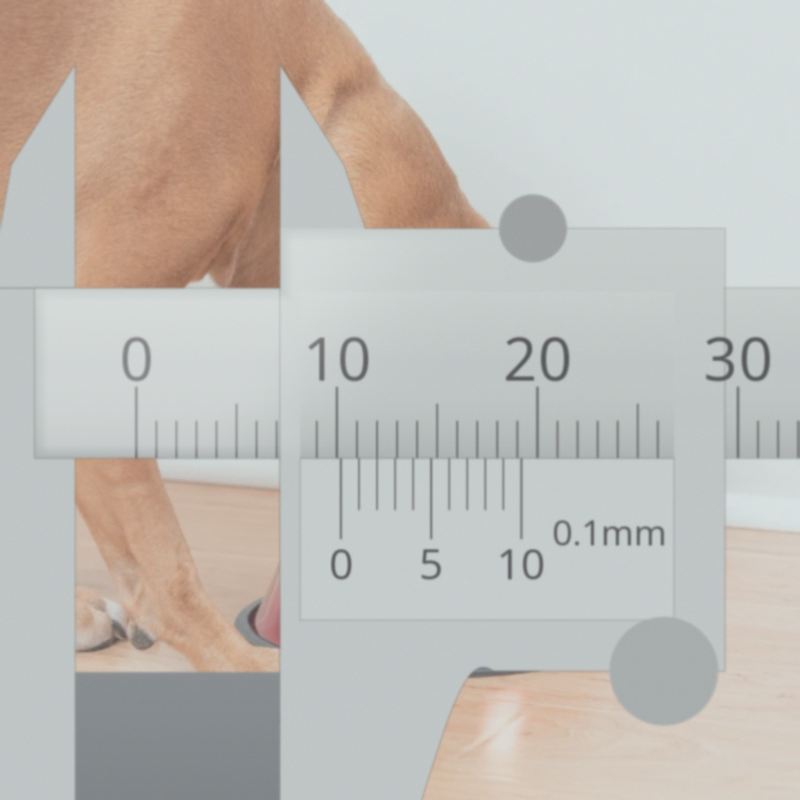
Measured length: 10.2 mm
